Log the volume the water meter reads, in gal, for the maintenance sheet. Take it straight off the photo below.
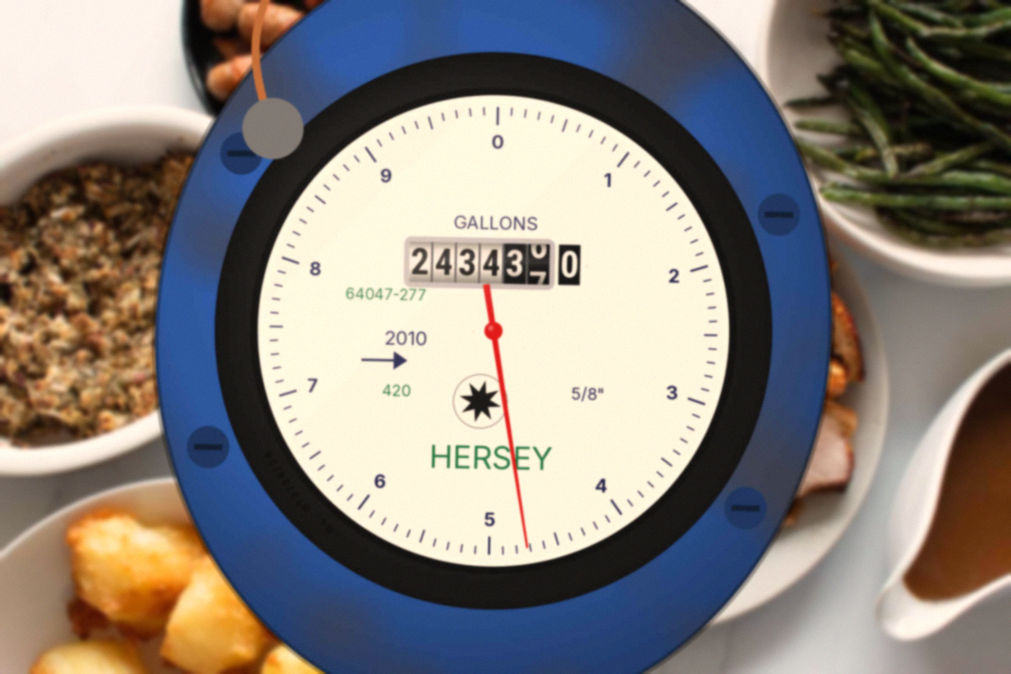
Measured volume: 2434364.7 gal
